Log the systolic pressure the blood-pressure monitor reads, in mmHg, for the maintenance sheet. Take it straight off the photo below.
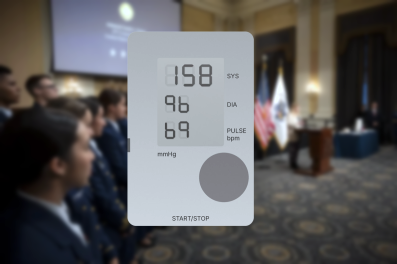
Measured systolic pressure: 158 mmHg
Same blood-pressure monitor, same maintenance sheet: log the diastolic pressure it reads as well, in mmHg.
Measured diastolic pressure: 96 mmHg
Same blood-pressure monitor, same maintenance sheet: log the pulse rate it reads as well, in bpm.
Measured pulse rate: 69 bpm
